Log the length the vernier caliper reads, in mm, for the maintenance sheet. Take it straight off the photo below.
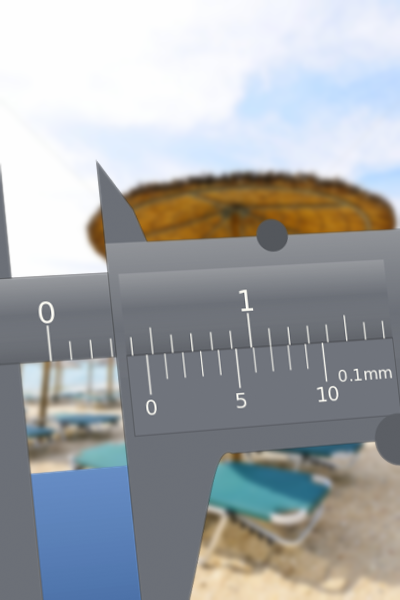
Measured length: 4.7 mm
